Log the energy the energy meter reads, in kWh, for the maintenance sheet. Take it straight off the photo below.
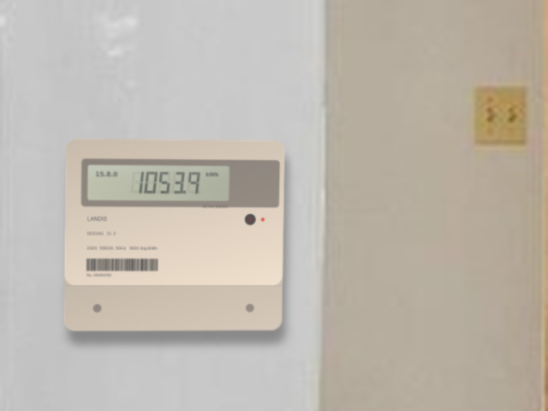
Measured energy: 1053.9 kWh
